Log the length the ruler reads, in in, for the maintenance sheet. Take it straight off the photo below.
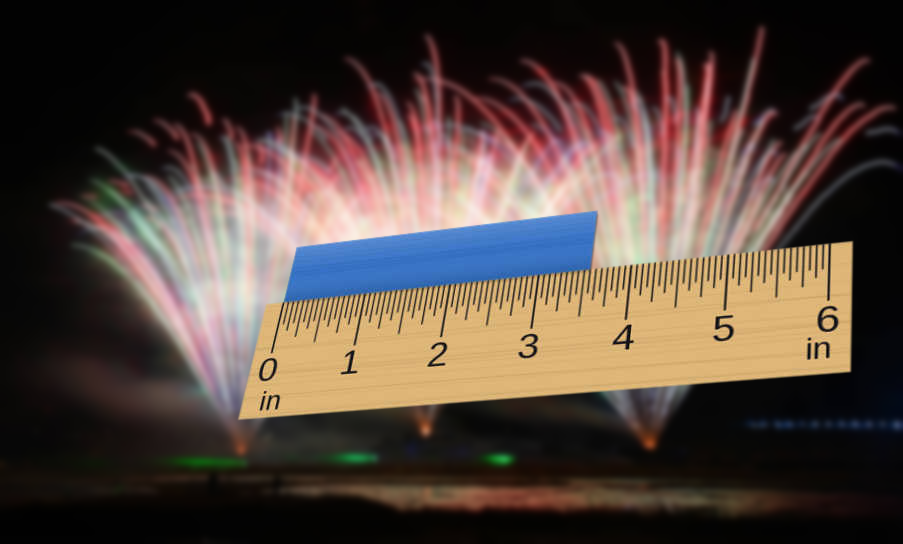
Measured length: 3.5625 in
